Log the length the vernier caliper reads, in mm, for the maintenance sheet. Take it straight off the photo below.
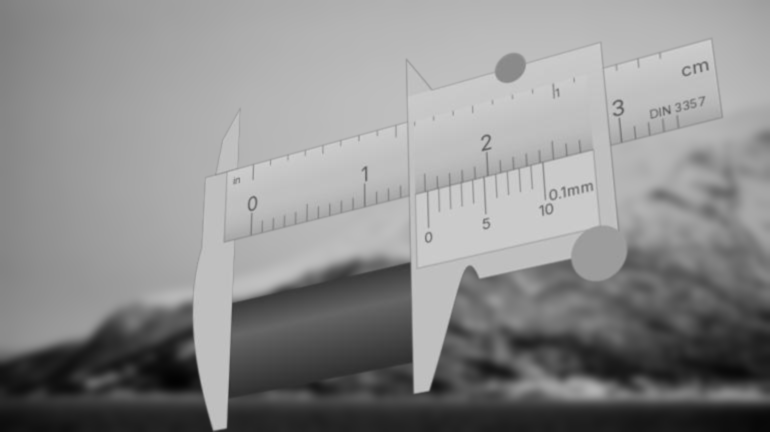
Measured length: 15.2 mm
